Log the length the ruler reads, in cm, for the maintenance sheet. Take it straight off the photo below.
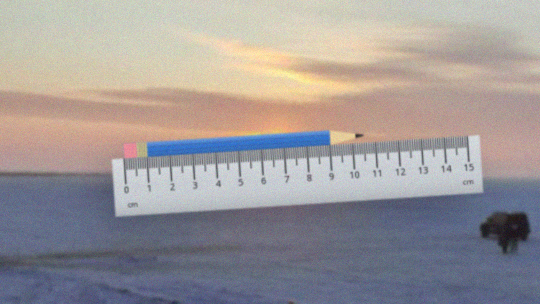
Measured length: 10.5 cm
